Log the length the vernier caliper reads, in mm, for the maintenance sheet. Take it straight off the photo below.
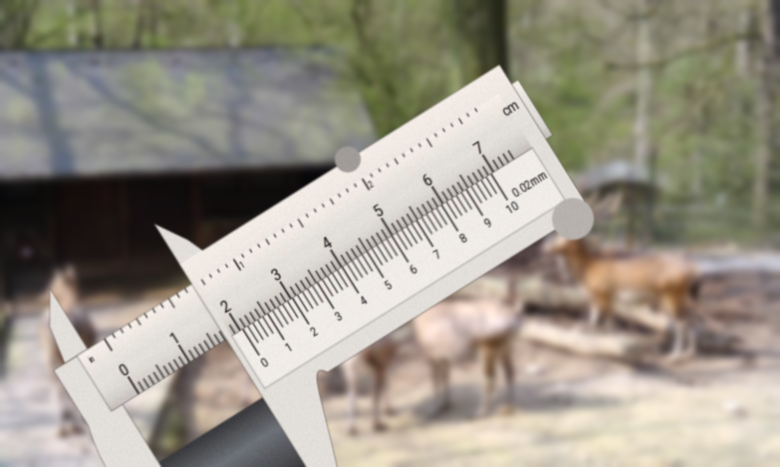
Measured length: 20.5 mm
